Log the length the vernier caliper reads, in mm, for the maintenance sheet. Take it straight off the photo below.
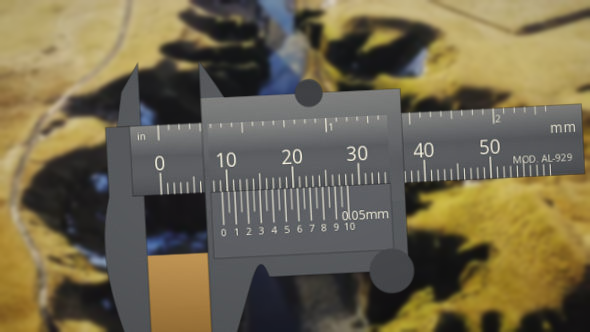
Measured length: 9.2 mm
